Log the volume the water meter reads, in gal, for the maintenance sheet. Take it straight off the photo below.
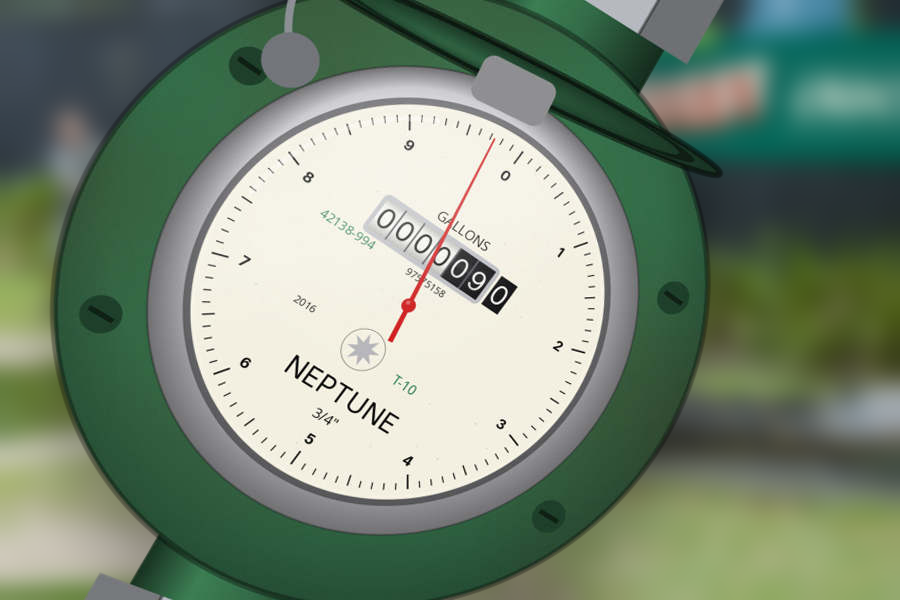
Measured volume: 89.7 gal
